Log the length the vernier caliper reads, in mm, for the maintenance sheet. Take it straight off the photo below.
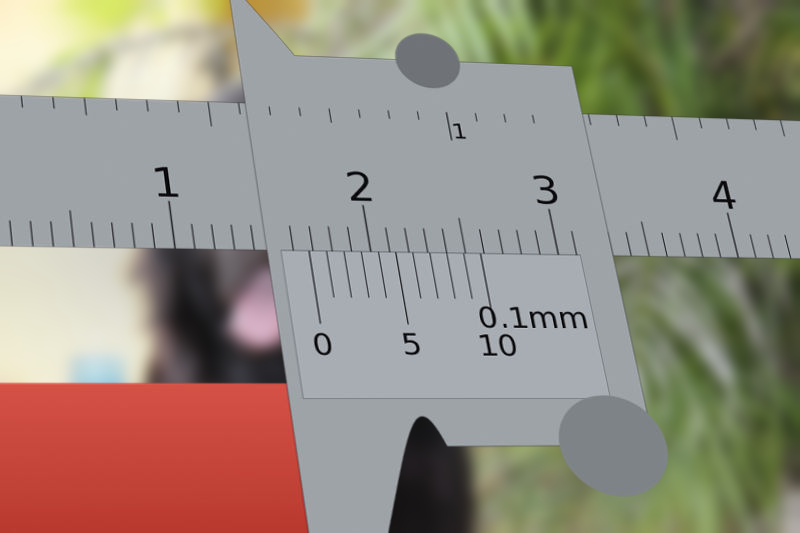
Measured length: 16.8 mm
